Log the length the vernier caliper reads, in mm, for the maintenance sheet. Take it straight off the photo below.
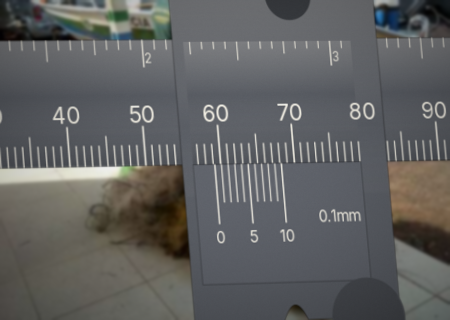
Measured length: 59.2 mm
